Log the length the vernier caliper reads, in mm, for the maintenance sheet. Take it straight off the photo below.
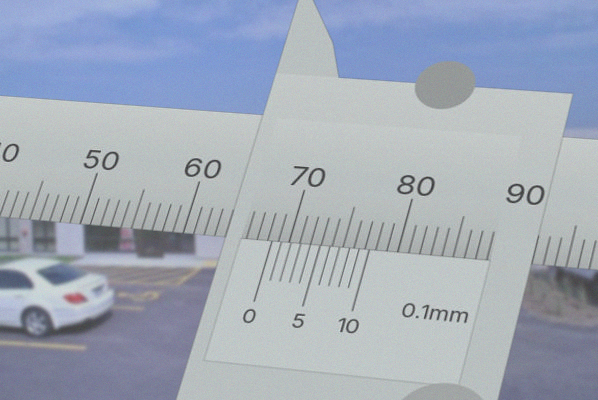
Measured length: 68.4 mm
